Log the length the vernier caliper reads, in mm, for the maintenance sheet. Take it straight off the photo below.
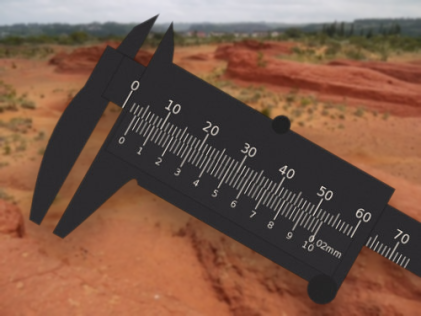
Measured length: 3.5 mm
